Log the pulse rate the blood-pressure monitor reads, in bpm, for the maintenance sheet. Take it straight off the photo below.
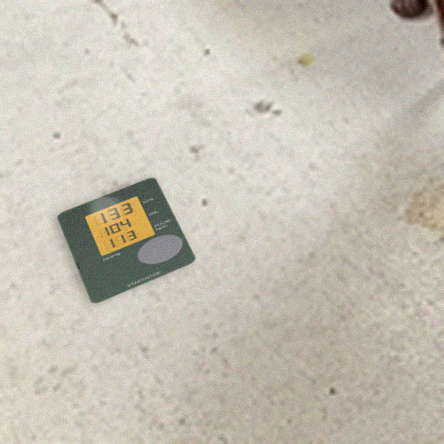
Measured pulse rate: 113 bpm
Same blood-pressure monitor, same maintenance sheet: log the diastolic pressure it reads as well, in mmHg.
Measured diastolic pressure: 104 mmHg
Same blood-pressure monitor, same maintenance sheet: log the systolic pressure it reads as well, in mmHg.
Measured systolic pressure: 133 mmHg
